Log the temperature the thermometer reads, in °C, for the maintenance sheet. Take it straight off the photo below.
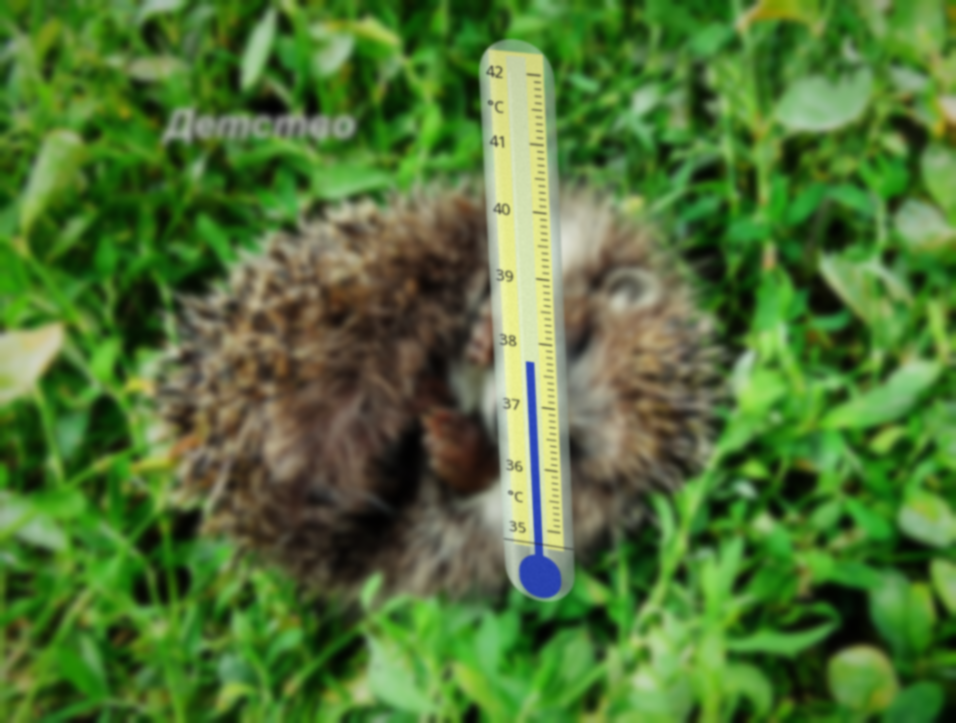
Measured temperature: 37.7 °C
